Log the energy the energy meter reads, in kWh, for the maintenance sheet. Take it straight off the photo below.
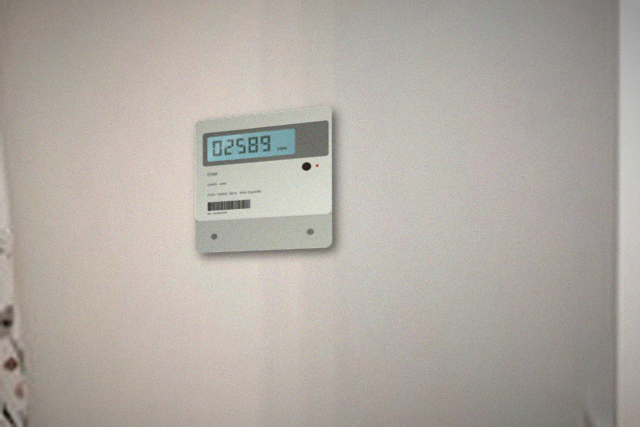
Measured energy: 2589 kWh
